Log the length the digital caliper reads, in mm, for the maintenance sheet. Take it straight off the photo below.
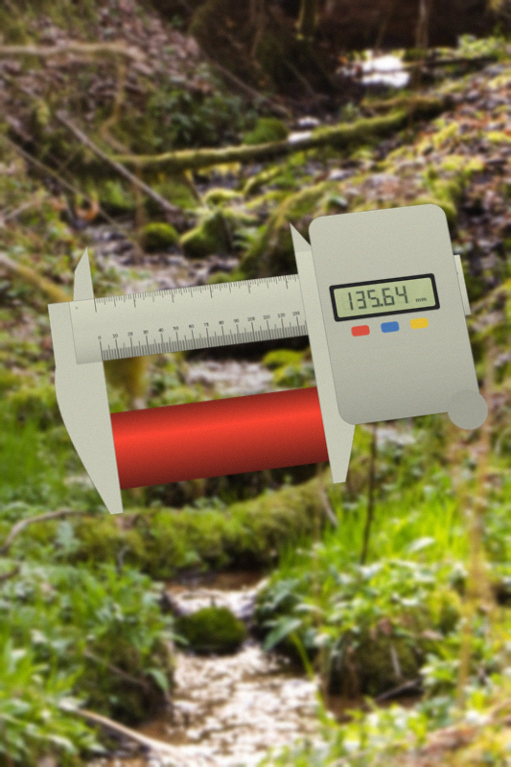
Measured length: 135.64 mm
